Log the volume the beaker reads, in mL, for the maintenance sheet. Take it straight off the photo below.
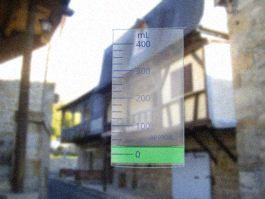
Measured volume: 25 mL
